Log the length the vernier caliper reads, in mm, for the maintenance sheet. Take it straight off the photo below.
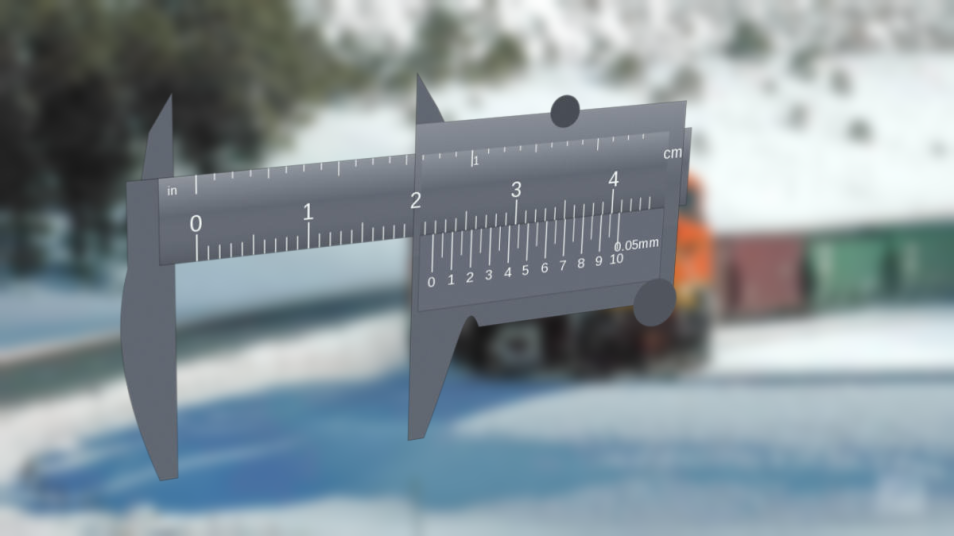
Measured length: 21.8 mm
